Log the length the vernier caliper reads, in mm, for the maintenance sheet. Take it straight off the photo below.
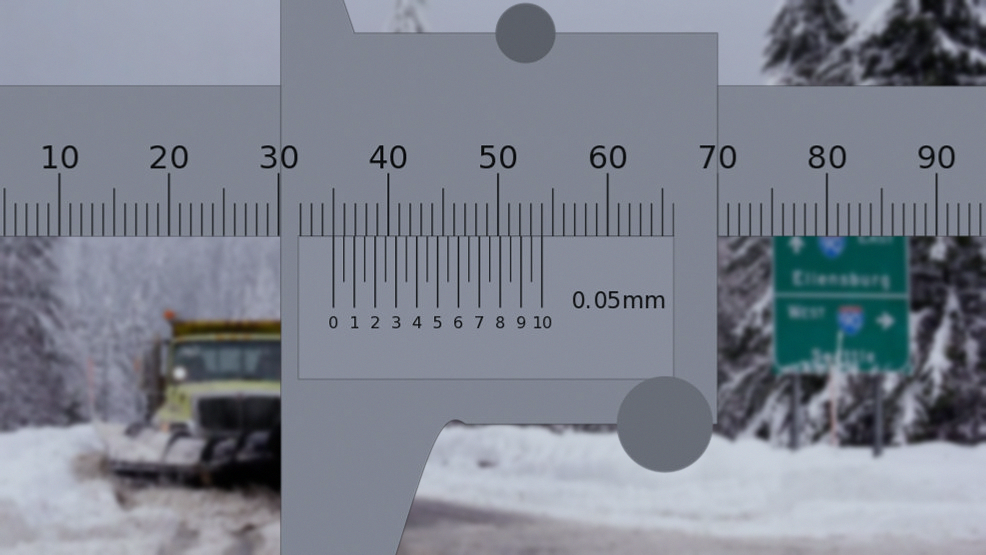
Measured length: 35.0 mm
